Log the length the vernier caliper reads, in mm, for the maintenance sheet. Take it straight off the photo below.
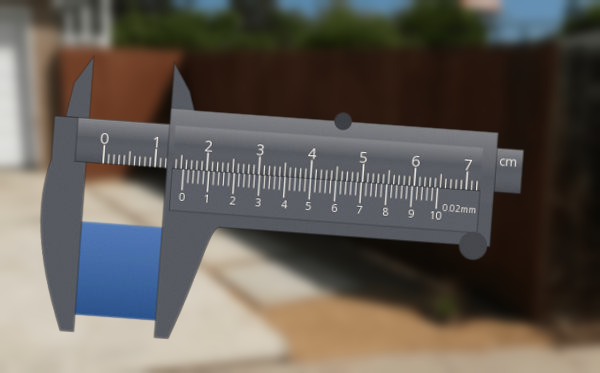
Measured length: 15.5 mm
